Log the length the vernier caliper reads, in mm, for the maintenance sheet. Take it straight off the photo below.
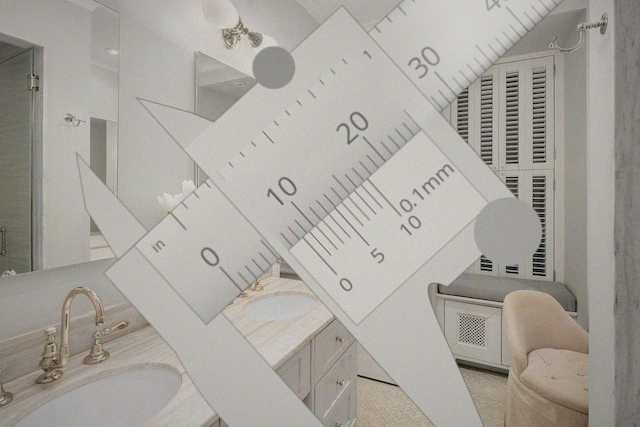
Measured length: 8.4 mm
